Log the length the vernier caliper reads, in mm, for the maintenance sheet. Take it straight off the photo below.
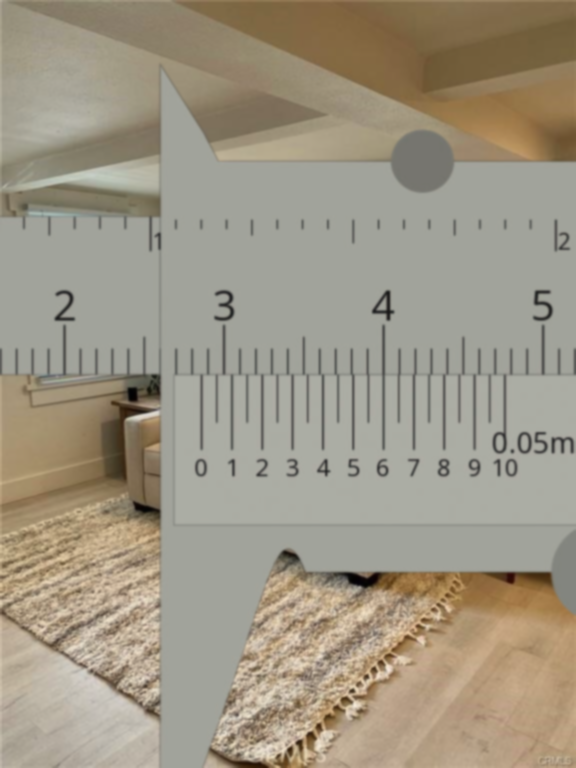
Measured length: 28.6 mm
